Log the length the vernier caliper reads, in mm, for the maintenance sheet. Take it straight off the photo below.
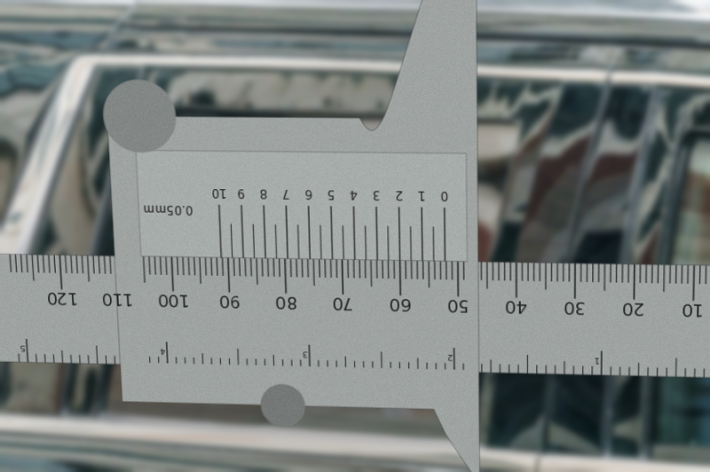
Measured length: 52.2 mm
